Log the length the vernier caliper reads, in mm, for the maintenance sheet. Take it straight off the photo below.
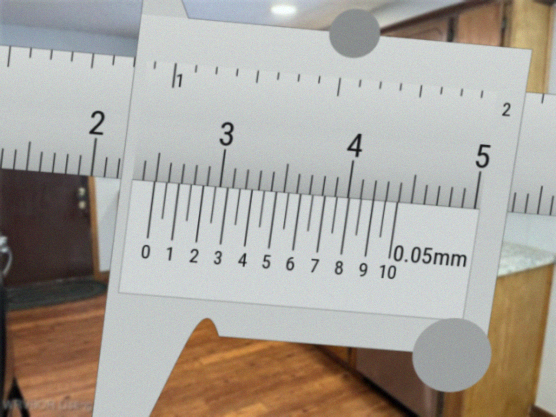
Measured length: 24.9 mm
